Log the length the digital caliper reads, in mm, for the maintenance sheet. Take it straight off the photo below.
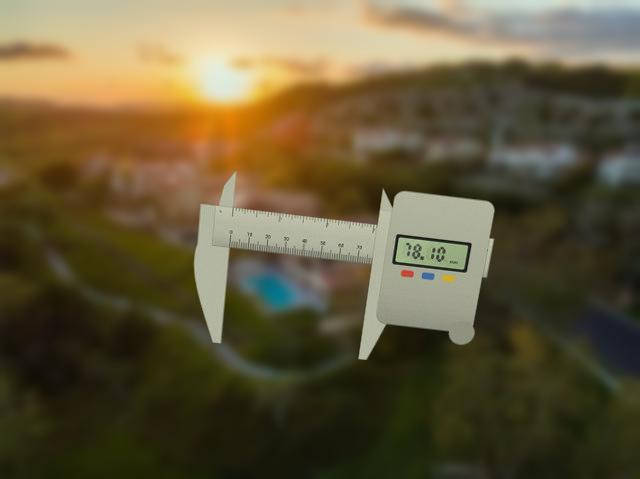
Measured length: 78.10 mm
